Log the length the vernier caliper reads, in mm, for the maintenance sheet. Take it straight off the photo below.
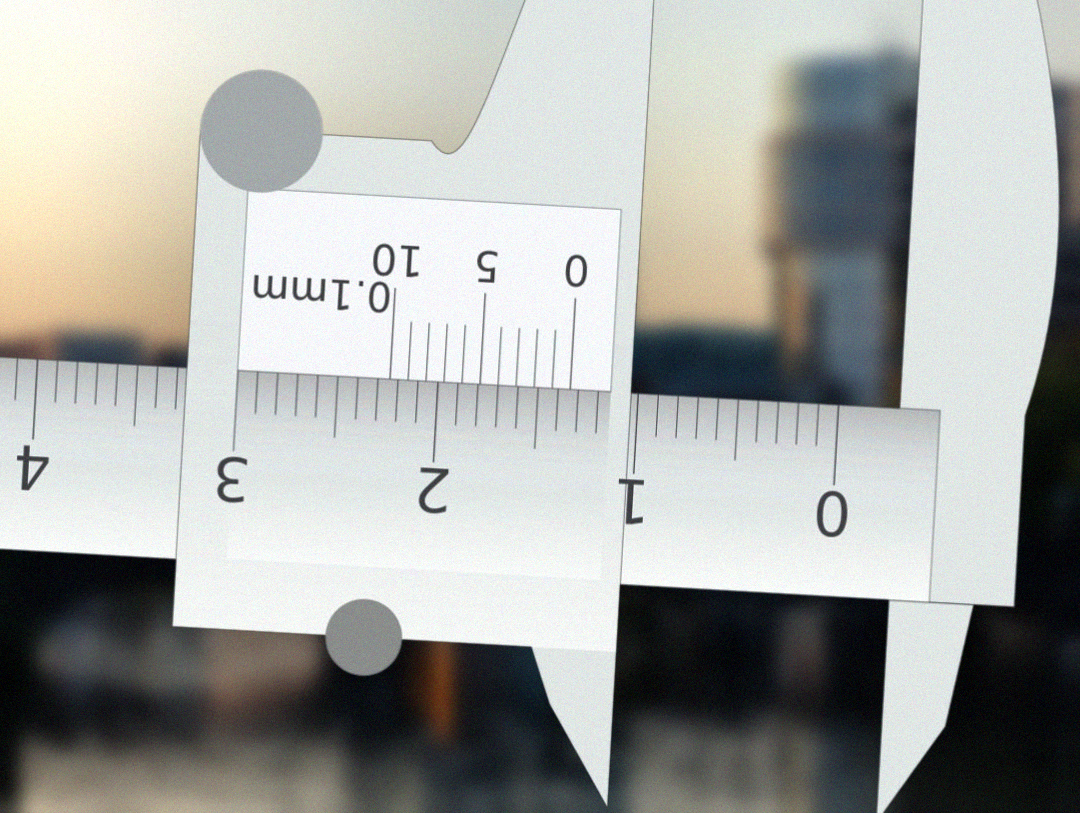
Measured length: 13.4 mm
